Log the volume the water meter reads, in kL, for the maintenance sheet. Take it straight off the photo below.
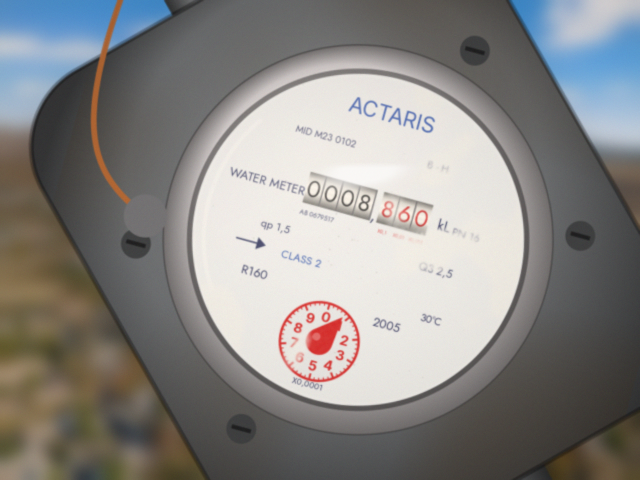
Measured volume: 8.8600 kL
